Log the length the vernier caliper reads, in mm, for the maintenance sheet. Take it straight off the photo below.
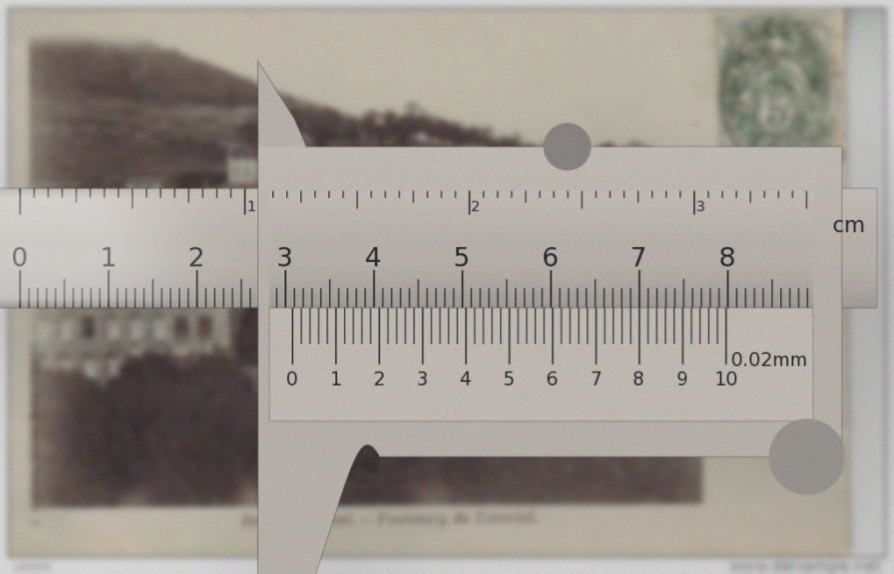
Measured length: 30.8 mm
